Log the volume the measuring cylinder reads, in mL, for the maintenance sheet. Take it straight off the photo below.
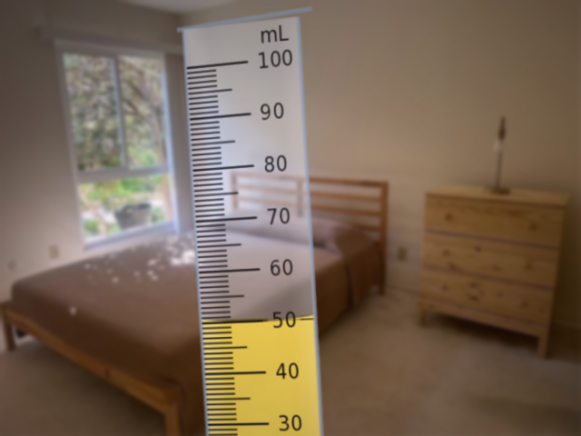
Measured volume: 50 mL
